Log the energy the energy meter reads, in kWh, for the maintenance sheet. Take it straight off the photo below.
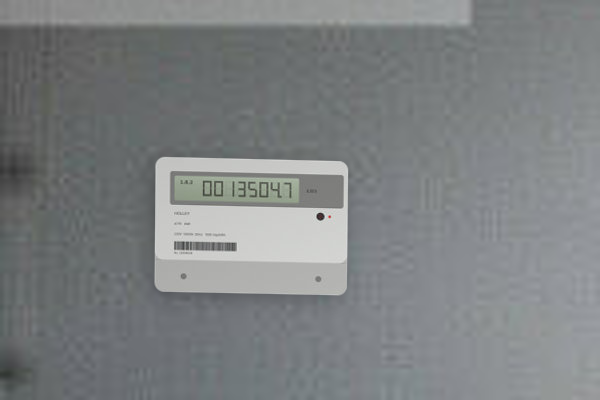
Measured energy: 13504.7 kWh
